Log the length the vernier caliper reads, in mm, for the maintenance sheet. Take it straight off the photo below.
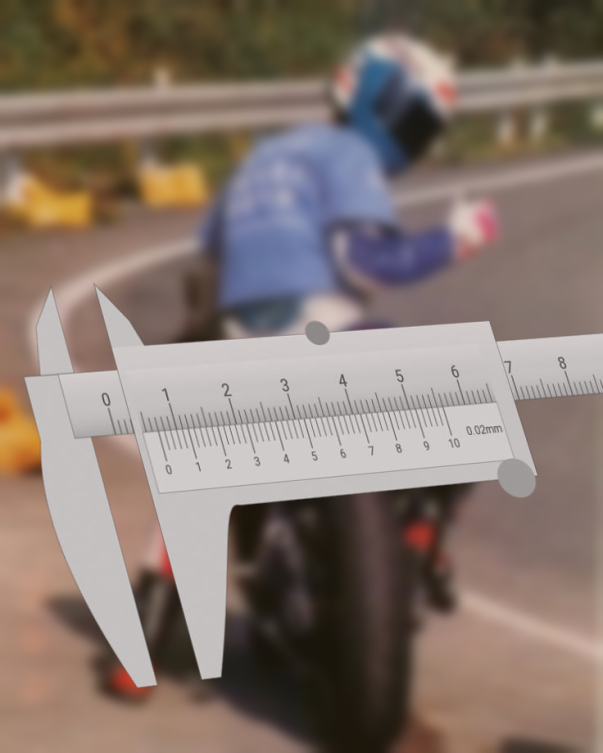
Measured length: 7.0 mm
